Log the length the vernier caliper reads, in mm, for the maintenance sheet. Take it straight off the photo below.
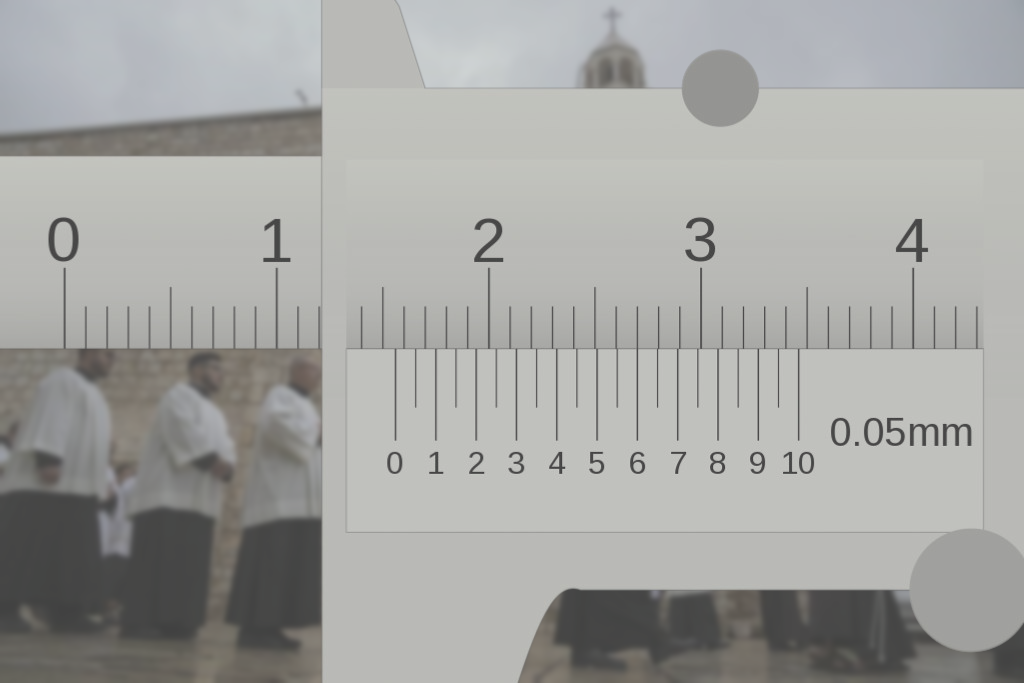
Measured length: 15.6 mm
